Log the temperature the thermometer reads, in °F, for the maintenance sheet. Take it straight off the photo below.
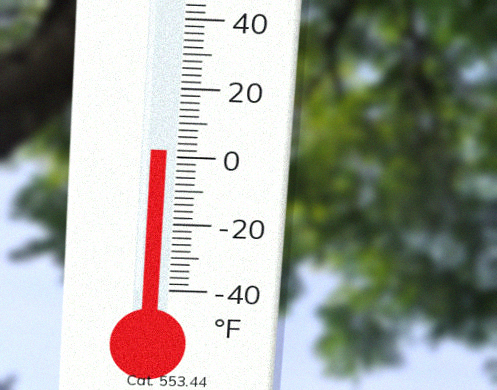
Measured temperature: 2 °F
